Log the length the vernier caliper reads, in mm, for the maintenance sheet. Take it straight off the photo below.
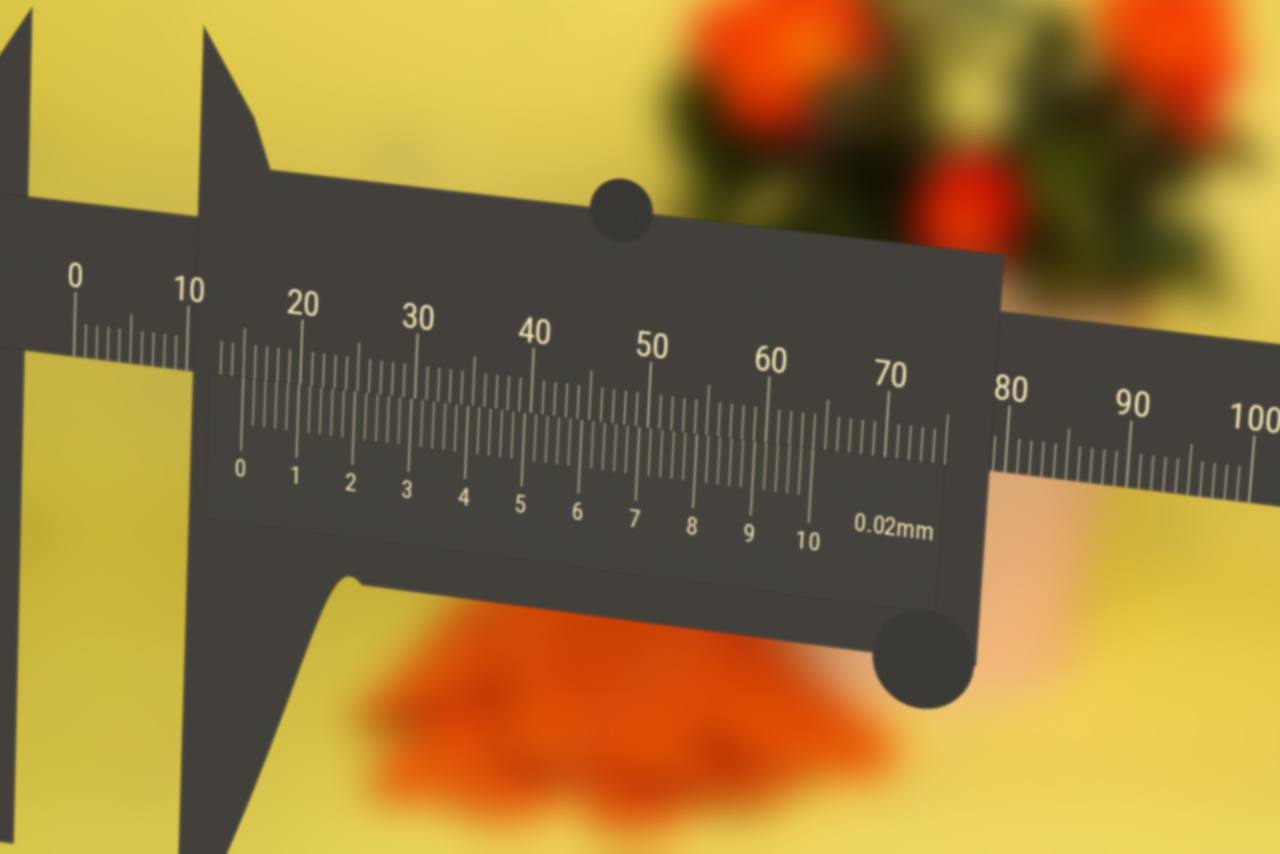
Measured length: 15.0 mm
